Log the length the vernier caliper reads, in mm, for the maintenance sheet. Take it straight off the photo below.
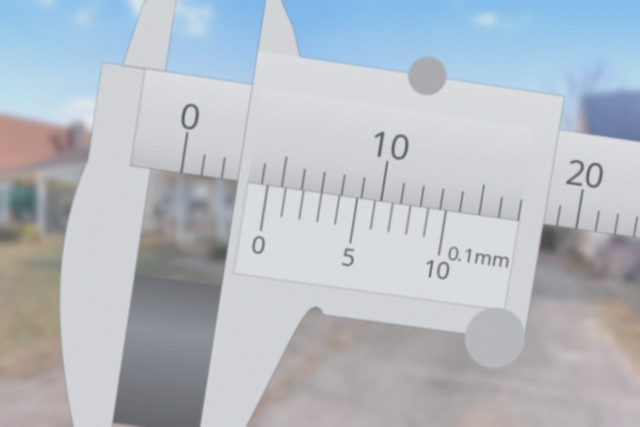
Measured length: 4.3 mm
